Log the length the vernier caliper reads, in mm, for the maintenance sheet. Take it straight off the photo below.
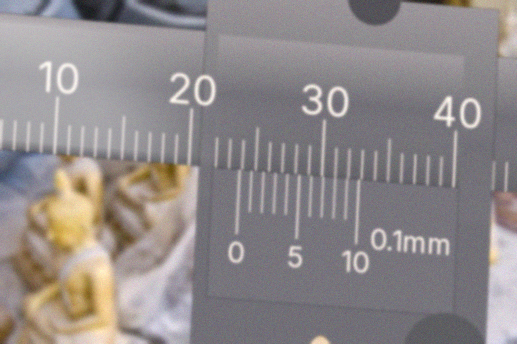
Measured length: 23.8 mm
